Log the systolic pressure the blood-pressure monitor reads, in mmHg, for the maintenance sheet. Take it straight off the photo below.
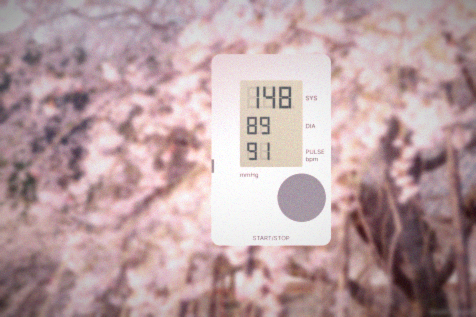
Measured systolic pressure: 148 mmHg
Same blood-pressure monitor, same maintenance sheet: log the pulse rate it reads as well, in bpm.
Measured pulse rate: 91 bpm
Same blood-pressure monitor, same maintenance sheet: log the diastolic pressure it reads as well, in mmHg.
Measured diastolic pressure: 89 mmHg
